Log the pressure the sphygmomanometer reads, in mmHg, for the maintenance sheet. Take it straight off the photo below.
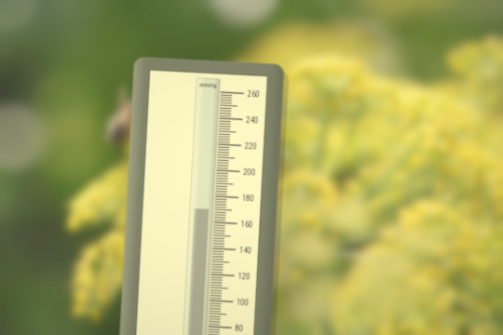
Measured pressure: 170 mmHg
